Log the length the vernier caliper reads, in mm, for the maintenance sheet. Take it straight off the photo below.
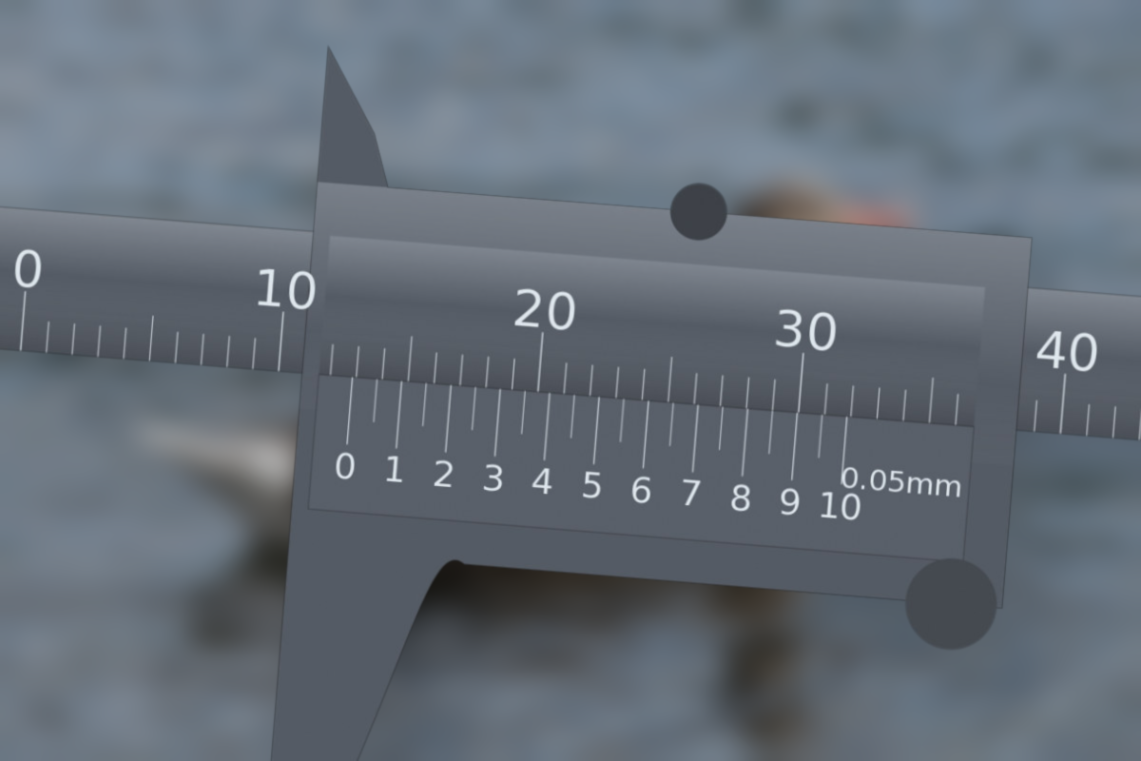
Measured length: 12.85 mm
